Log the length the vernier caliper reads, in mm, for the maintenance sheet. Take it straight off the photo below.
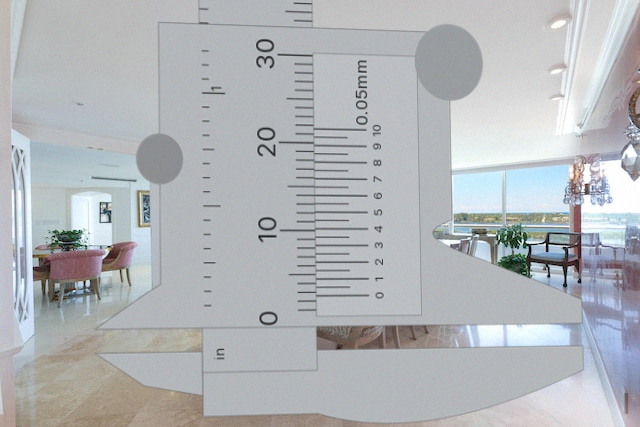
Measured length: 2.6 mm
